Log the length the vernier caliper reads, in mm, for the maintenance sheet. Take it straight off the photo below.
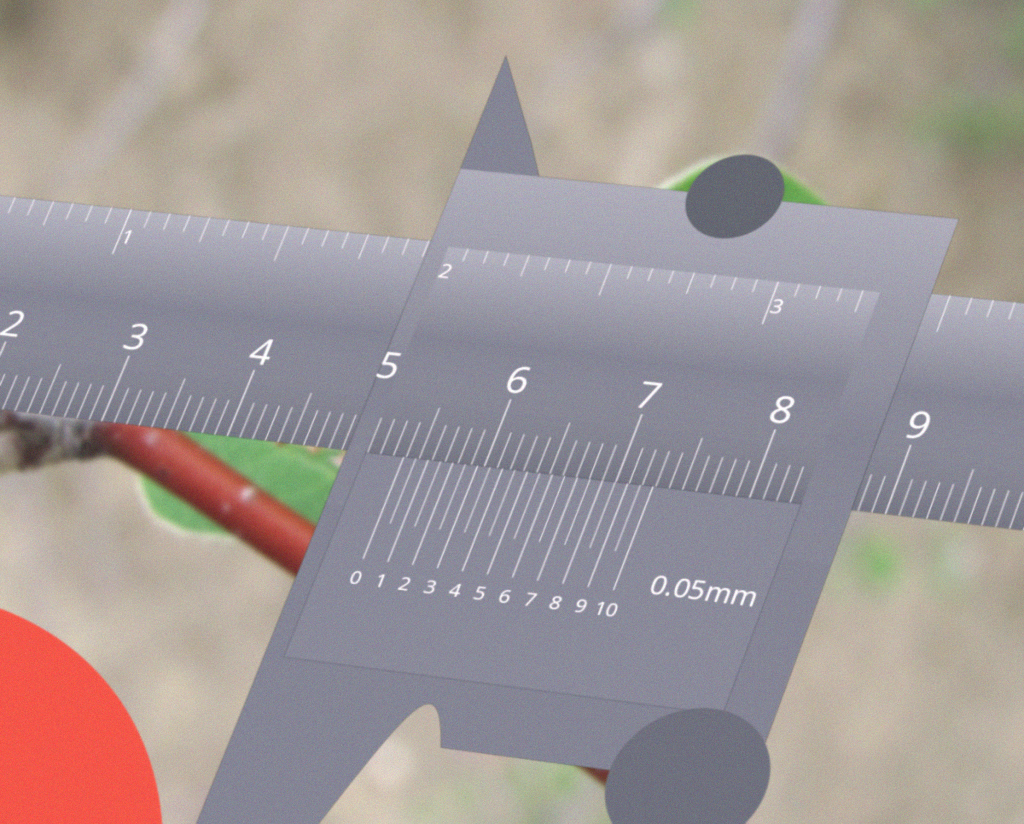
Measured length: 53.8 mm
